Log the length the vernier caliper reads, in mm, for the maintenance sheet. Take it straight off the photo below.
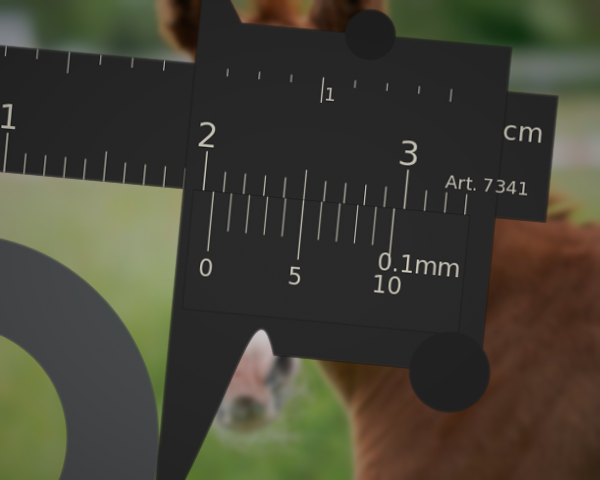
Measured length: 20.5 mm
